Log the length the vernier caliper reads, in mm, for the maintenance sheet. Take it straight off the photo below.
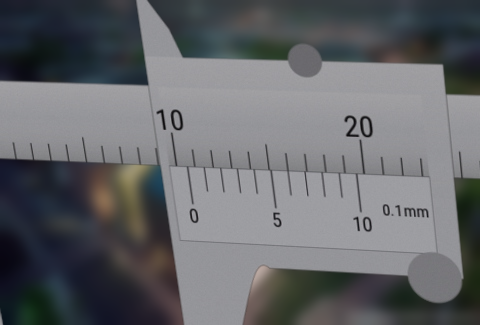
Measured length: 10.6 mm
